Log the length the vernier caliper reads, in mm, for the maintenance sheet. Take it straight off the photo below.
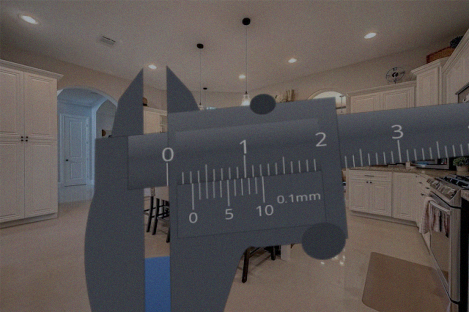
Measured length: 3.2 mm
